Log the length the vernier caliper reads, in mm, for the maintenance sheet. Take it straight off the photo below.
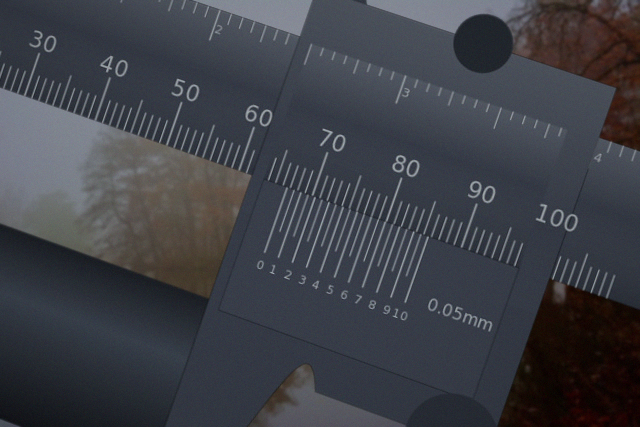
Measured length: 66.6 mm
